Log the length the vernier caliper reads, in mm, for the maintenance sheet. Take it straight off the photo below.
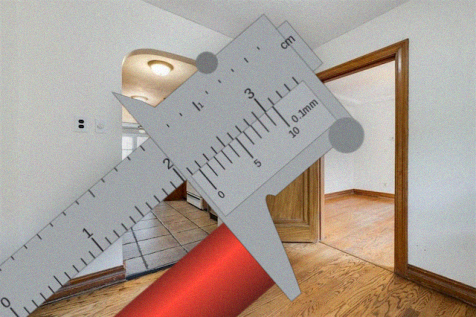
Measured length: 21.8 mm
